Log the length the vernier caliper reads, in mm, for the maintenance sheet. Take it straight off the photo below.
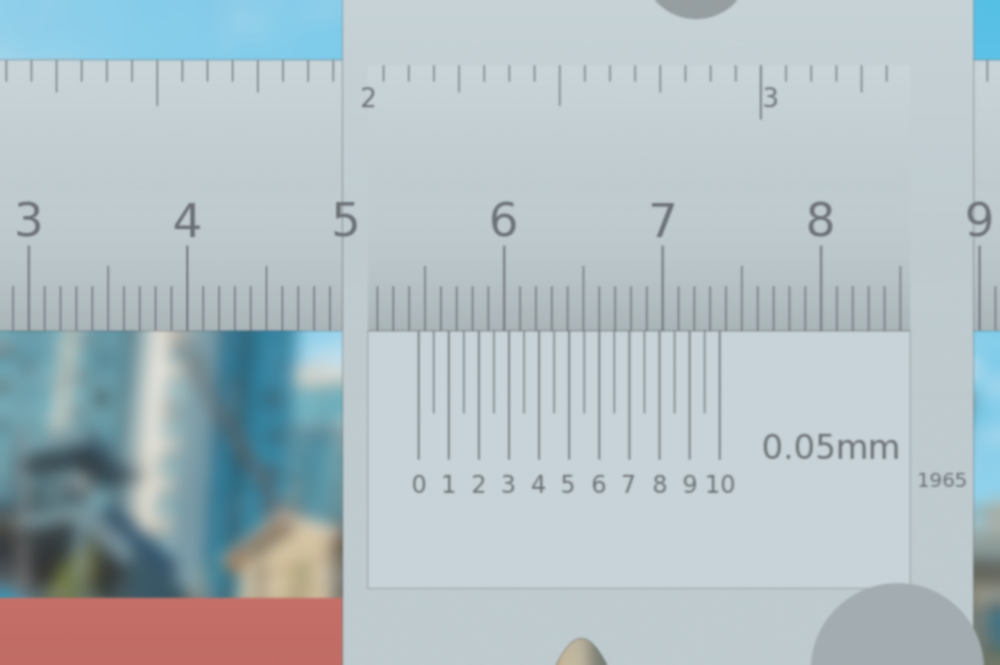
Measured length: 54.6 mm
